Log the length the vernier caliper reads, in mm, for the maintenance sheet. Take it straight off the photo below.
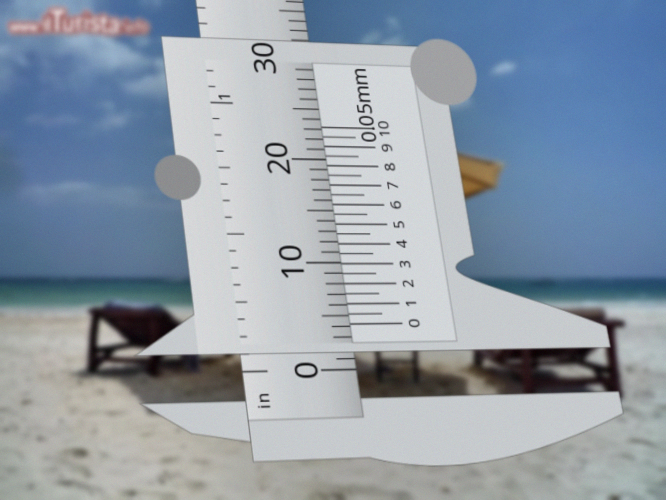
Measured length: 4.2 mm
